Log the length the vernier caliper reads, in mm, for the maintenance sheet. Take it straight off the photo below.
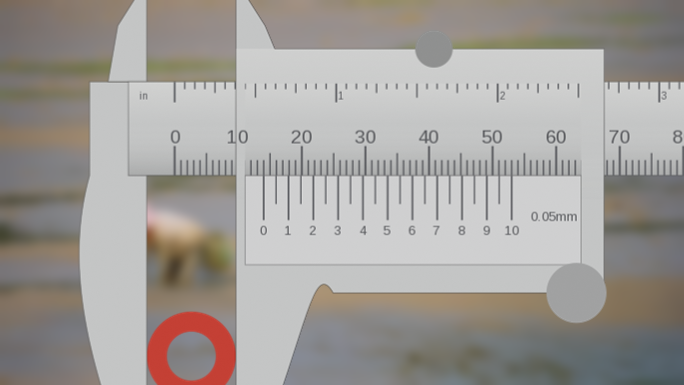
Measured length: 14.0 mm
